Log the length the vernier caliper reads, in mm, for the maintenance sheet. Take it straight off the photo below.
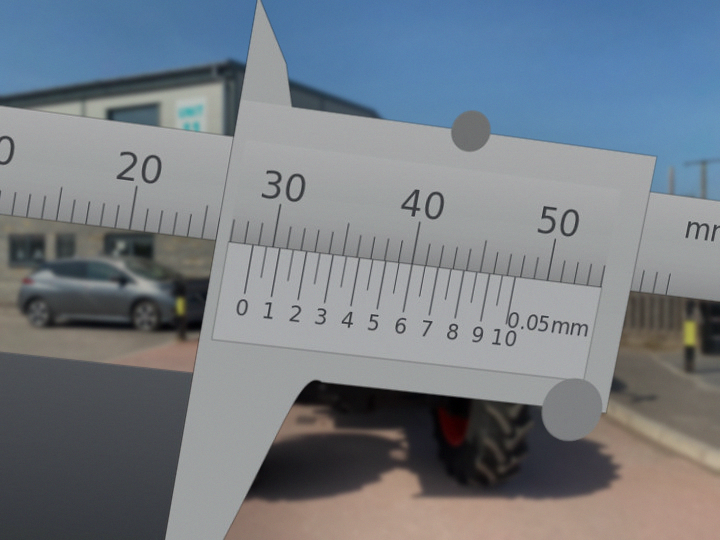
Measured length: 28.6 mm
